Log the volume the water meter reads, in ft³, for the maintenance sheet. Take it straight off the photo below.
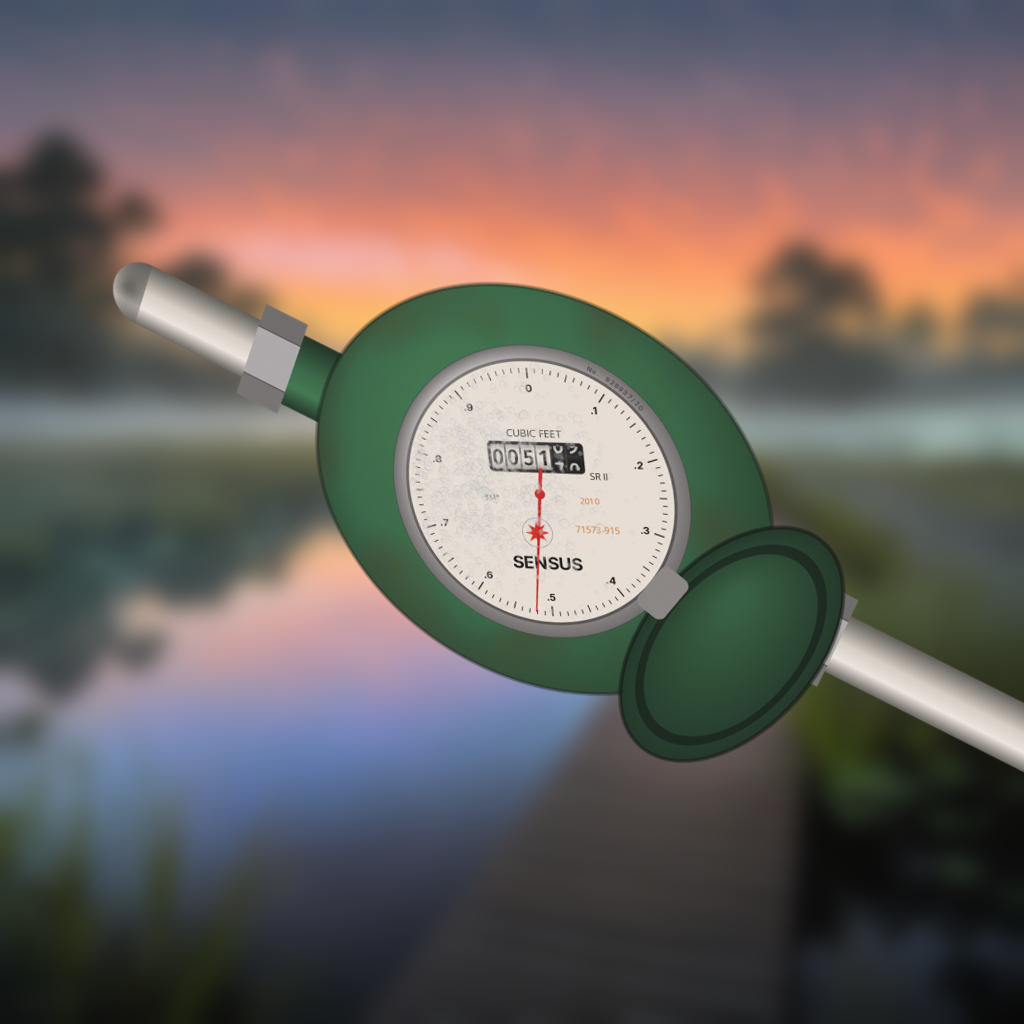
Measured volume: 5169.52 ft³
